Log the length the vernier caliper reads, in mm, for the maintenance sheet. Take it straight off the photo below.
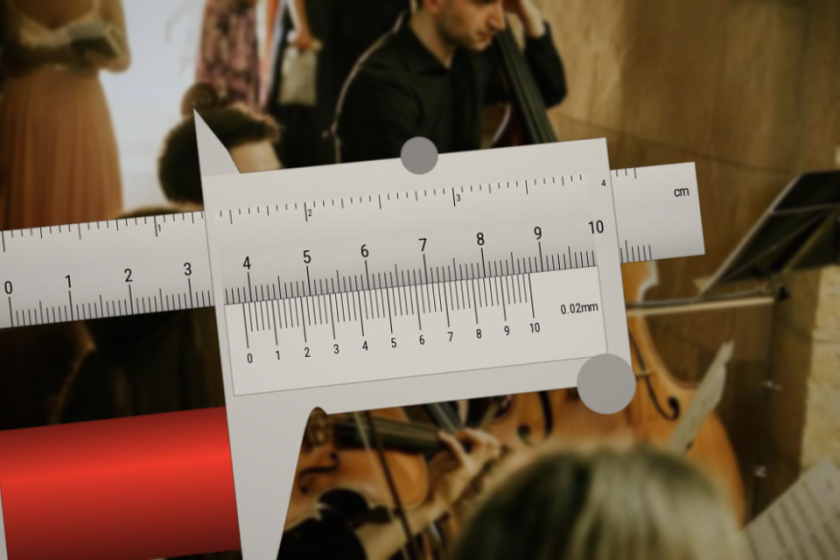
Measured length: 38.6 mm
